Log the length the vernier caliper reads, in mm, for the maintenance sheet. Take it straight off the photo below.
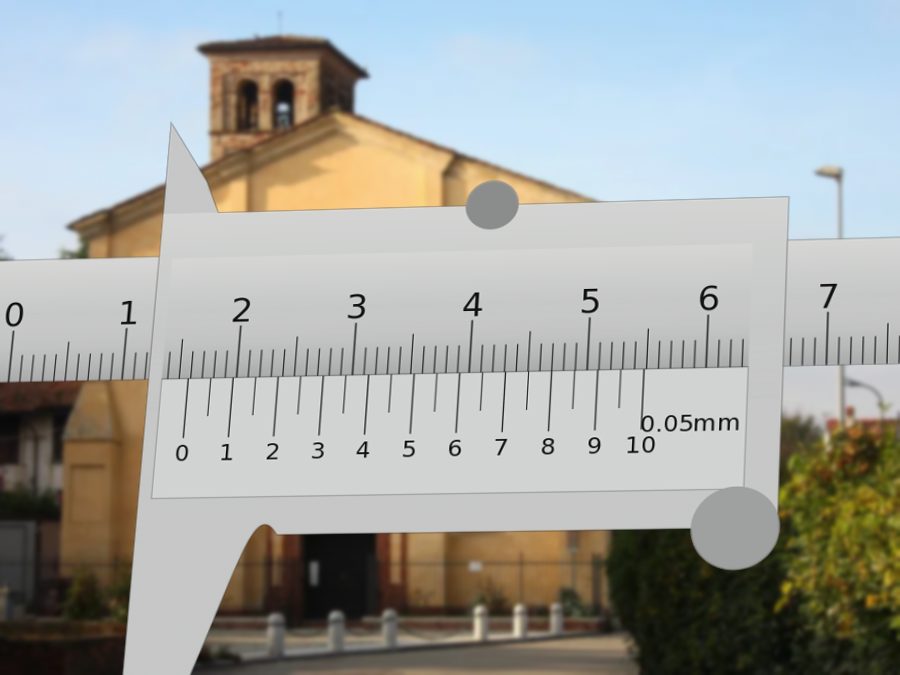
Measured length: 15.8 mm
